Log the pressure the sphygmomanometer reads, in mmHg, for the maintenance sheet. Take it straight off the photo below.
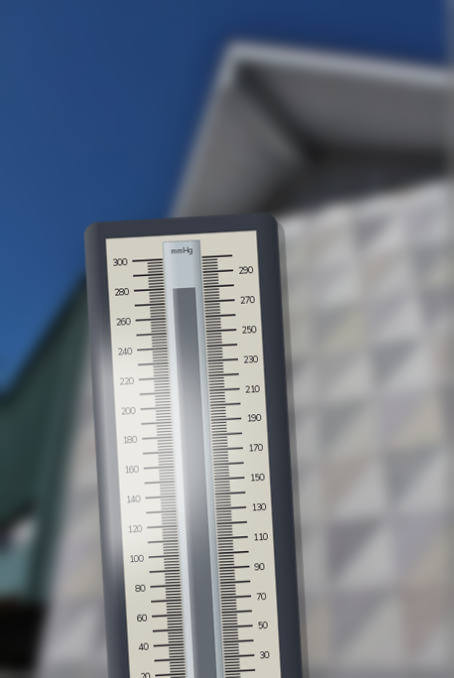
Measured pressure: 280 mmHg
